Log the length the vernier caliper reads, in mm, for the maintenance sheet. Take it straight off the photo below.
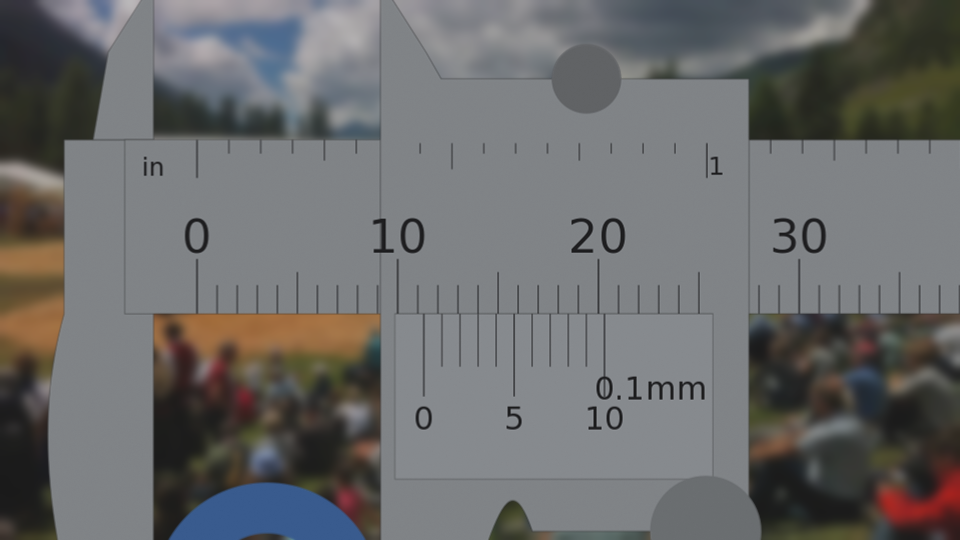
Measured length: 11.3 mm
